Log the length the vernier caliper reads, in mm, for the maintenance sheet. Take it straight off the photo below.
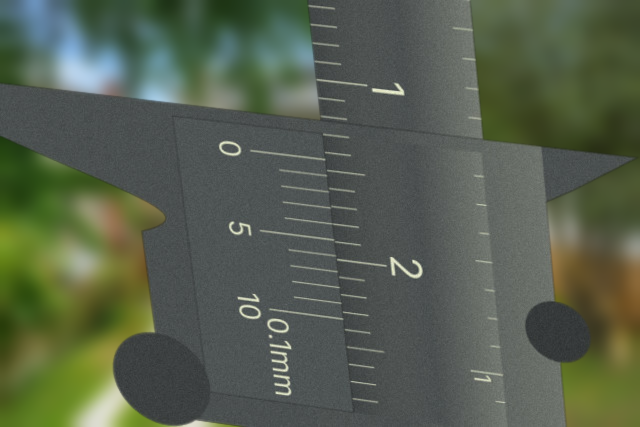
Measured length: 14.4 mm
